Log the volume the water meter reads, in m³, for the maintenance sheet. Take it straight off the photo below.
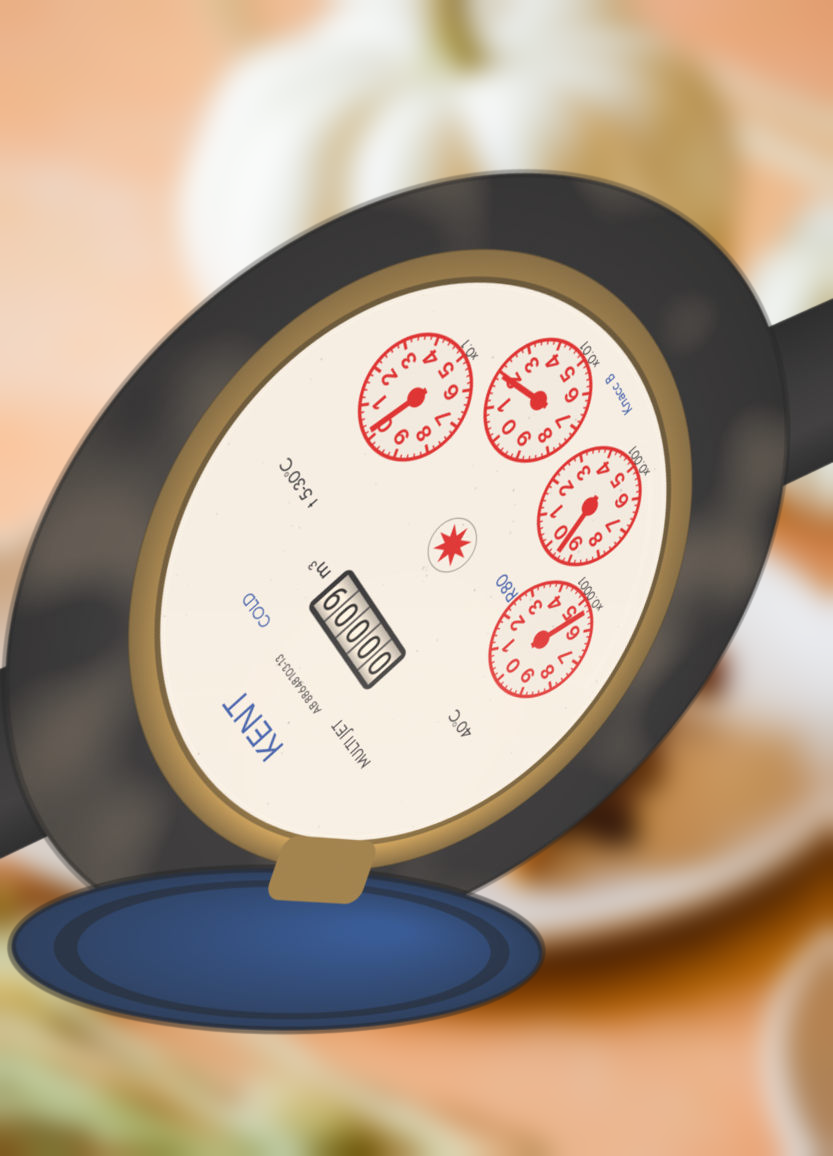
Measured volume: 9.0195 m³
